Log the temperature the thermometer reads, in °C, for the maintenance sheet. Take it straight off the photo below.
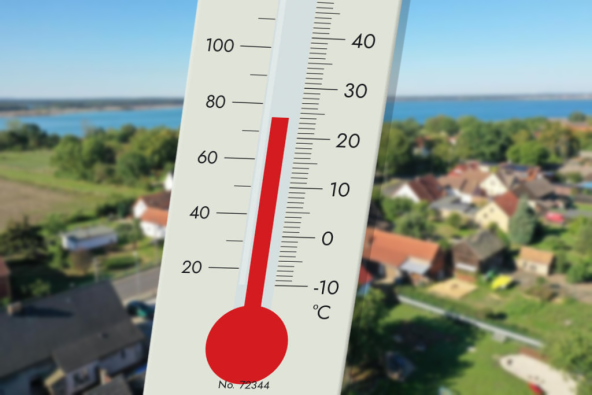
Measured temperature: 24 °C
